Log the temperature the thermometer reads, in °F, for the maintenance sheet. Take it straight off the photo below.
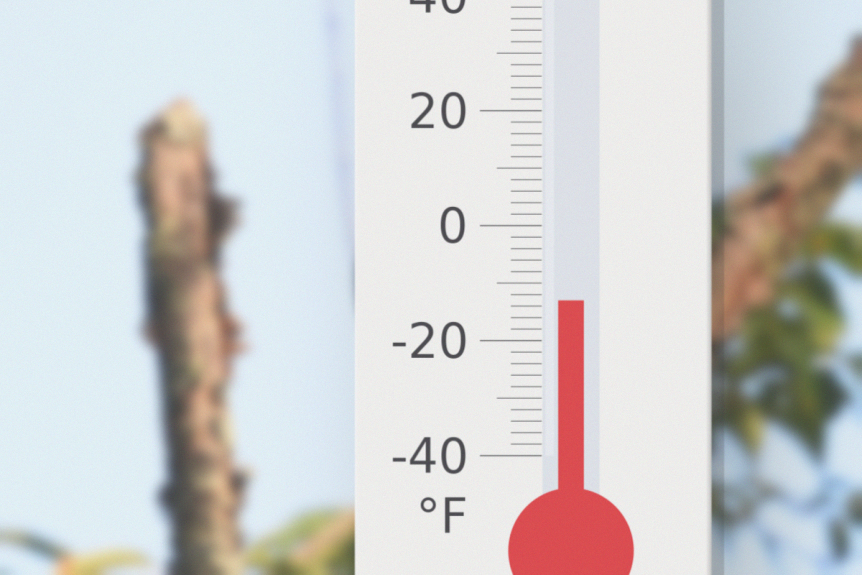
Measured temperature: -13 °F
